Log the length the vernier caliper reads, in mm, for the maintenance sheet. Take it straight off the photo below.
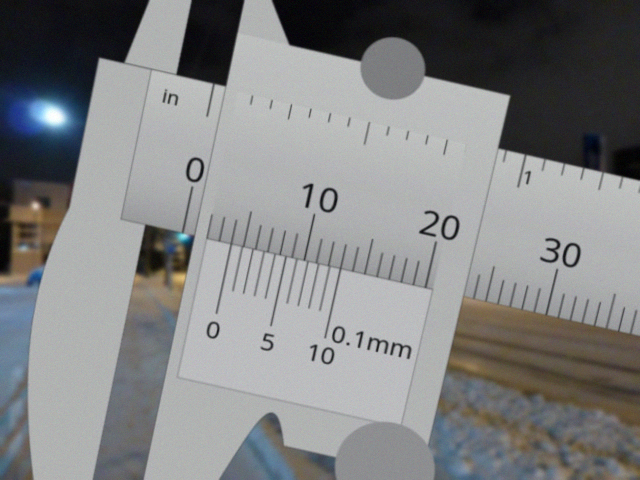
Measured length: 4.0 mm
